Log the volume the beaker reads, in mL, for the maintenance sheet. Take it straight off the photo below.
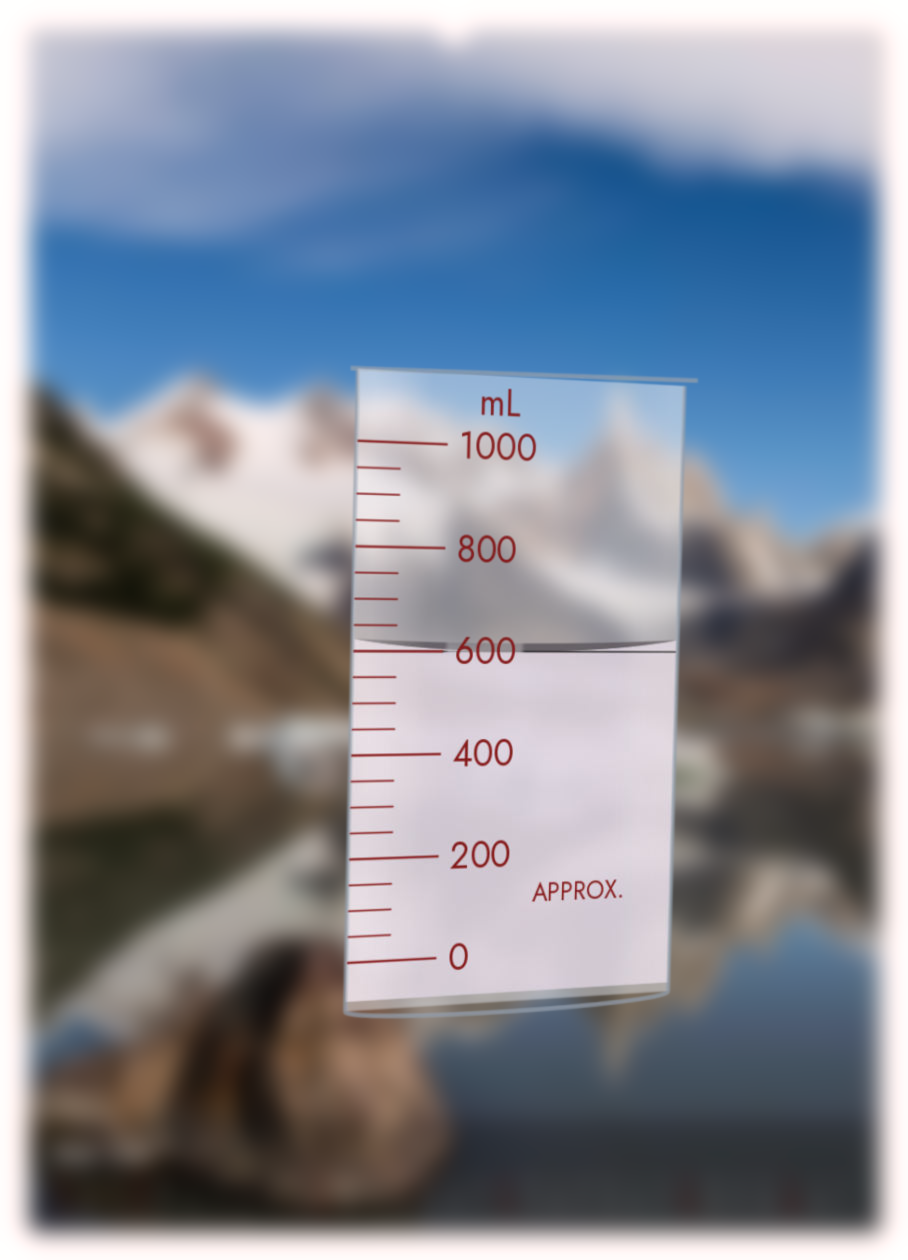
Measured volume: 600 mL
